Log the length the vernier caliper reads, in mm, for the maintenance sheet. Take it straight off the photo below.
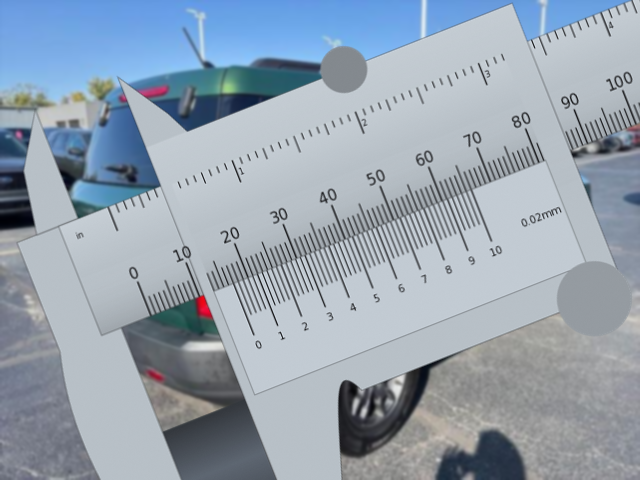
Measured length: 17.0 mm
